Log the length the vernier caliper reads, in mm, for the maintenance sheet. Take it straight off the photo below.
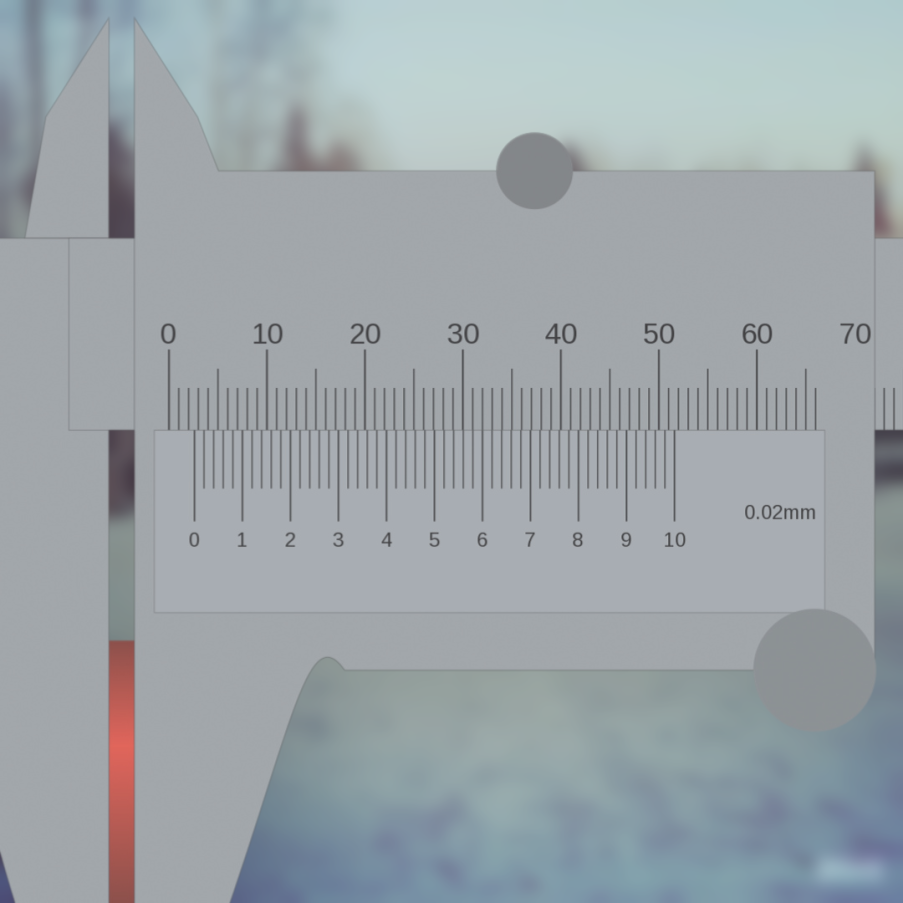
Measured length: 2.6 mm
